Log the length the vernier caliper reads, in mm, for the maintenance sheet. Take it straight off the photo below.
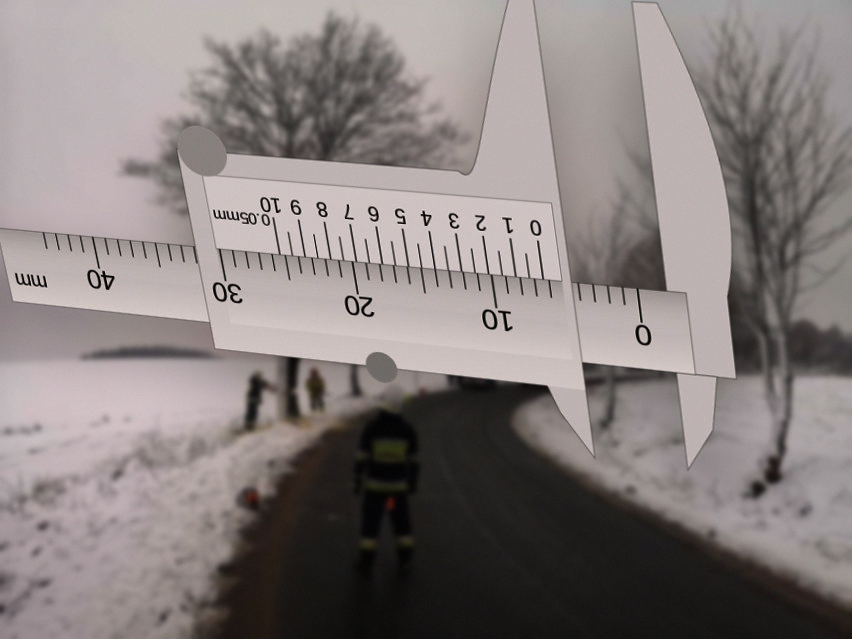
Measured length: 6.4 mm
